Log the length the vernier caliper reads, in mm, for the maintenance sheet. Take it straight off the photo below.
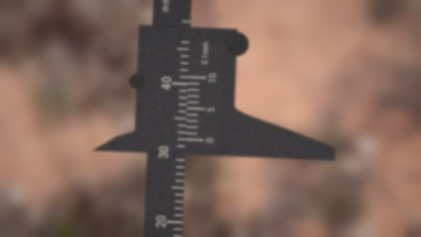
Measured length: 32.0 mm
